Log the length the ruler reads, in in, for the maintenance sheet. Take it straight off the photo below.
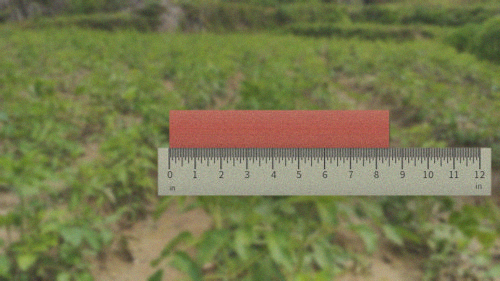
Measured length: 8.5 in
